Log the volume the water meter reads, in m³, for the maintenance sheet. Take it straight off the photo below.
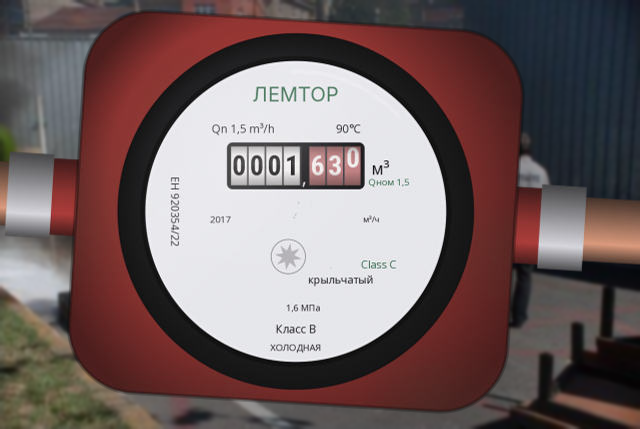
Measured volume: 1.630 m³
